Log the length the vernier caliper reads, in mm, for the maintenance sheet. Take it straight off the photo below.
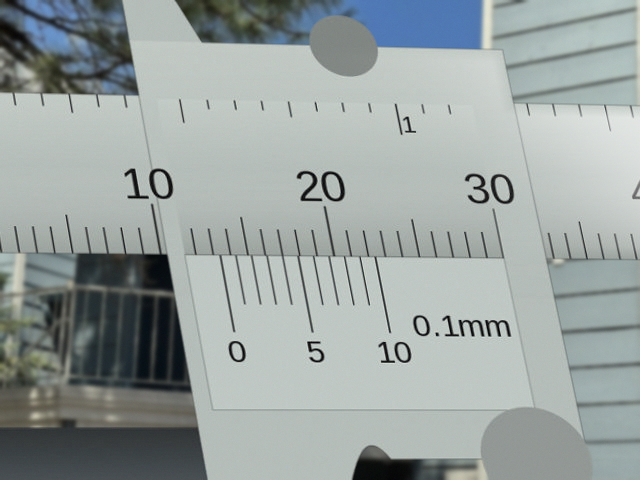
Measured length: 13.4 mm
